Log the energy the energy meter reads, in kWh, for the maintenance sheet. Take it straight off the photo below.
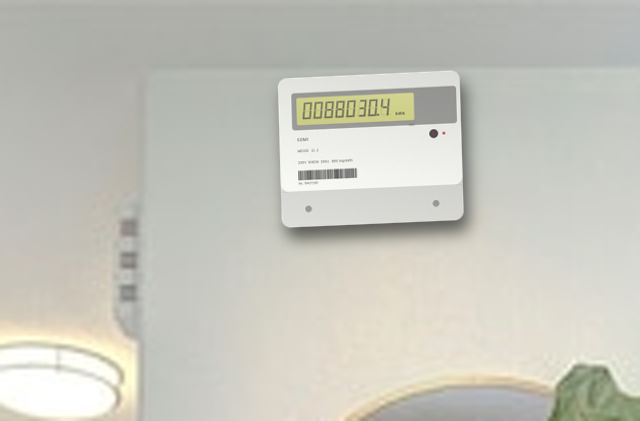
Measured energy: 88030.4 kWh
